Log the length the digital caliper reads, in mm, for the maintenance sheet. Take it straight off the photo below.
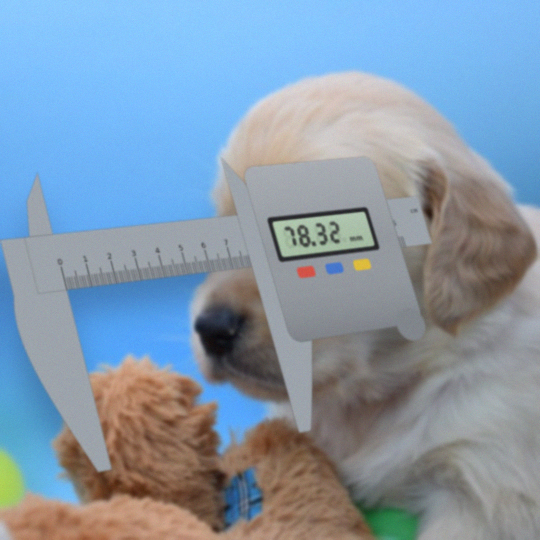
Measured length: 78.32 mm
